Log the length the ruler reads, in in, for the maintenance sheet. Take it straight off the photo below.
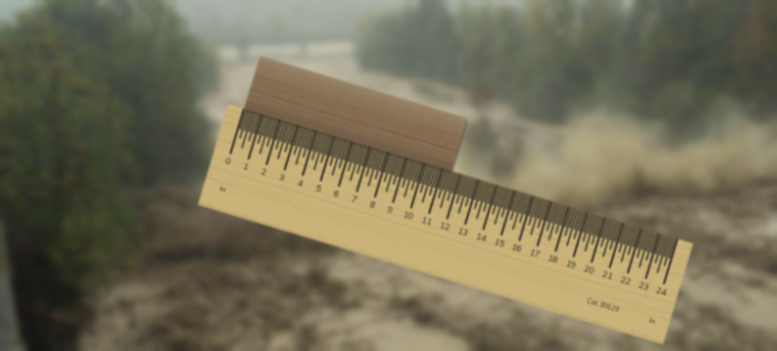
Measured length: 11.5 in
